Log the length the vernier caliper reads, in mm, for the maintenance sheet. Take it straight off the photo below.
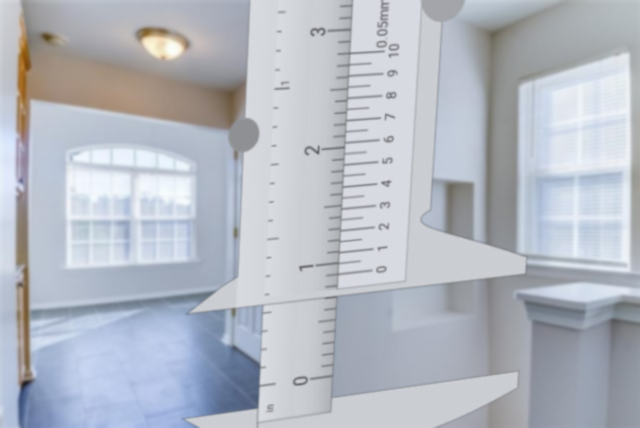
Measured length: 9.0 mm
